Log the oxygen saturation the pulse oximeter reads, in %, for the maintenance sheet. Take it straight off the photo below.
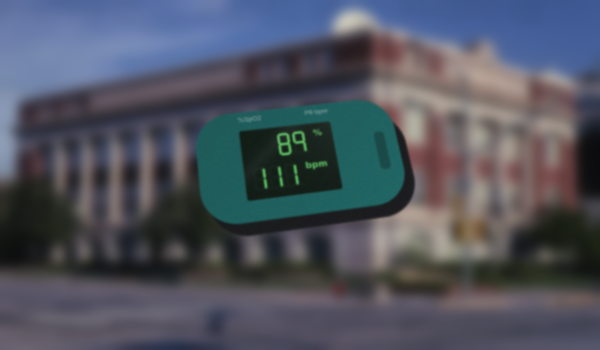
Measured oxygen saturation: 89 %
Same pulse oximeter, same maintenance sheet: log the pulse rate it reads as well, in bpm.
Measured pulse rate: 111 bpm
